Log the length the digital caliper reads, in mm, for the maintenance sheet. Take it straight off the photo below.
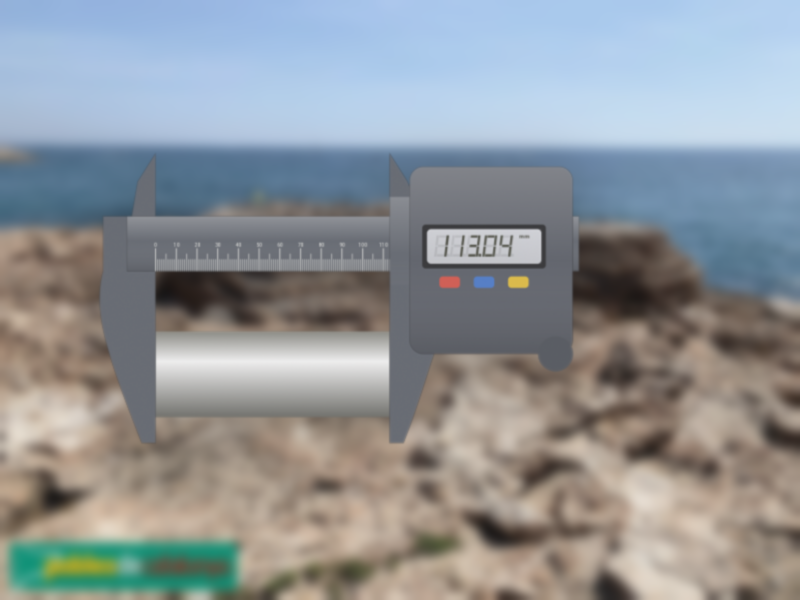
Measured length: 113.04 mm
